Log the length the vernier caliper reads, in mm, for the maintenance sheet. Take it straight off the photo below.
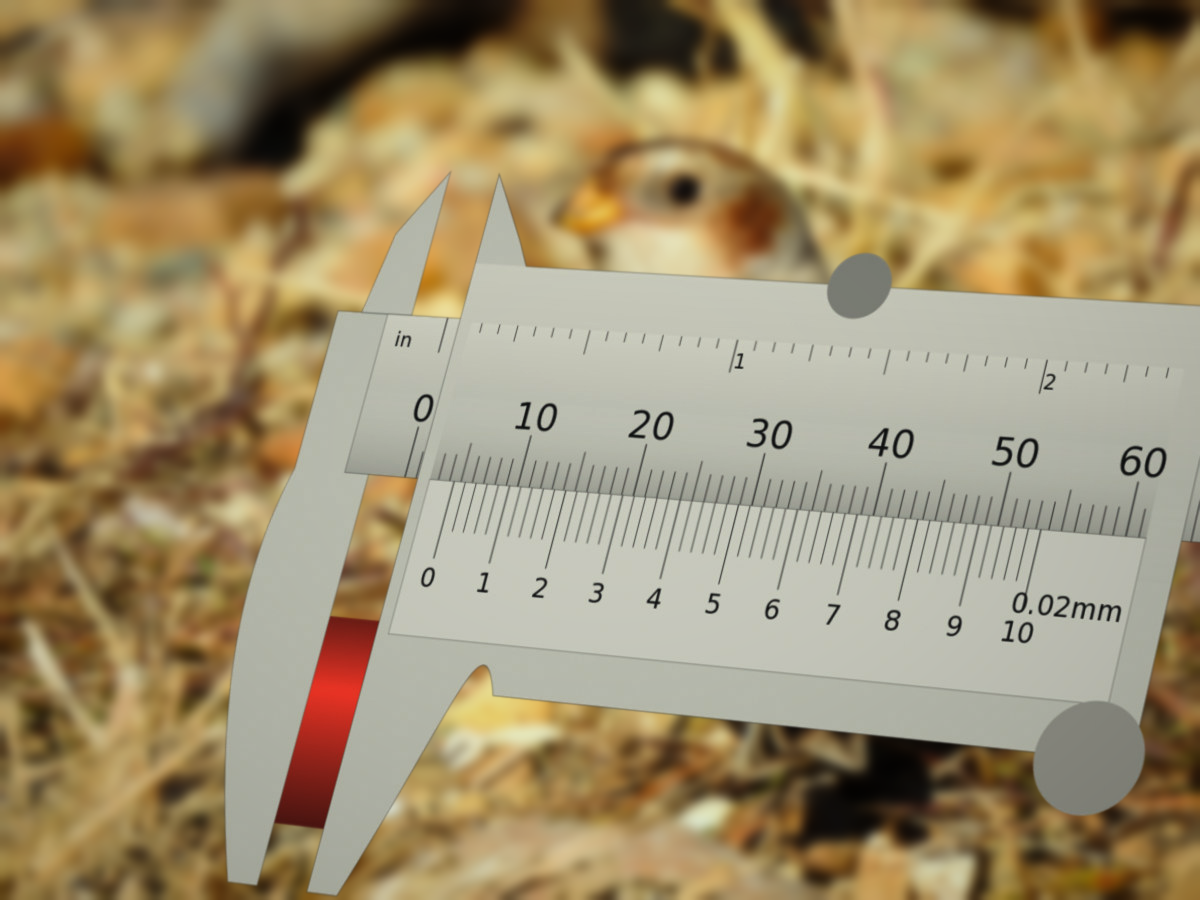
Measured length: 4.4 mm
